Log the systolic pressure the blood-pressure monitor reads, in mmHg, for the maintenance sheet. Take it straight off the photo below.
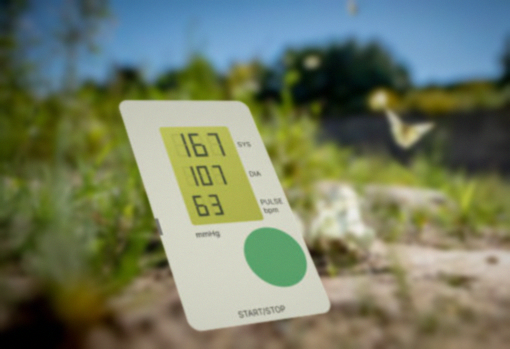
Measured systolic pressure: 167 mmHg
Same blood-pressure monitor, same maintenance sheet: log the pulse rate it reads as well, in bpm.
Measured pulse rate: 63 bpm
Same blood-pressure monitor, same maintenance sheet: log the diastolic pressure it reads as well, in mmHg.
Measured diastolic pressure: 107 mmHg
